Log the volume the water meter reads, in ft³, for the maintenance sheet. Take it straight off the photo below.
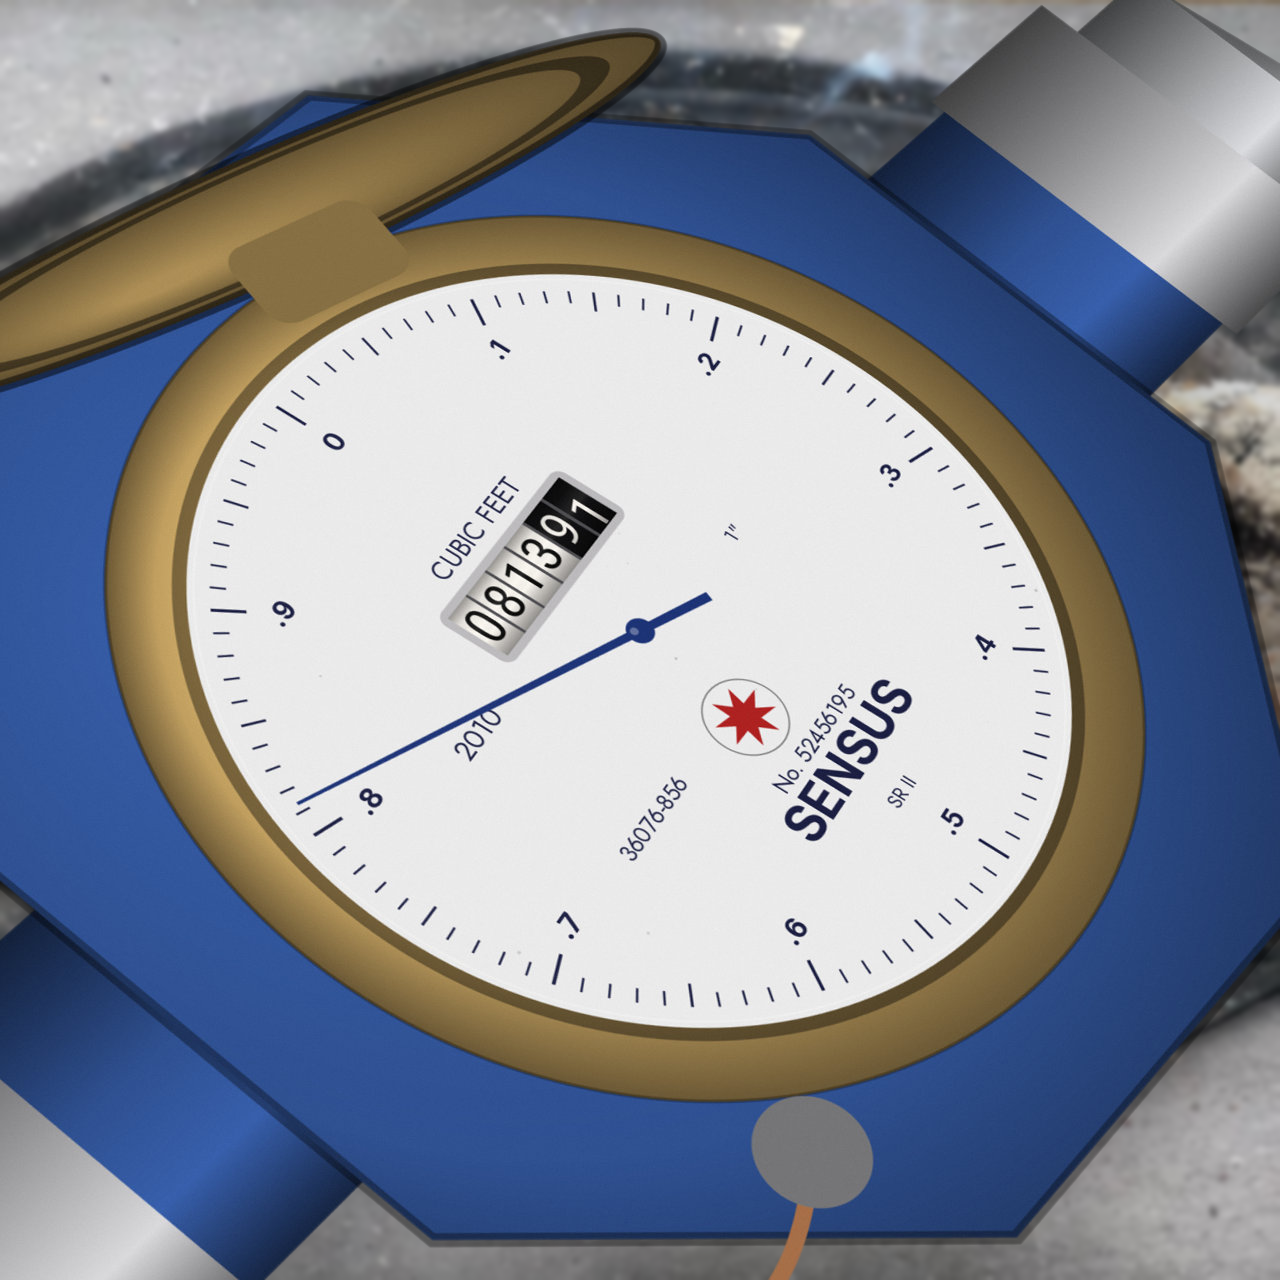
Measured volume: 81390.81 ft³
